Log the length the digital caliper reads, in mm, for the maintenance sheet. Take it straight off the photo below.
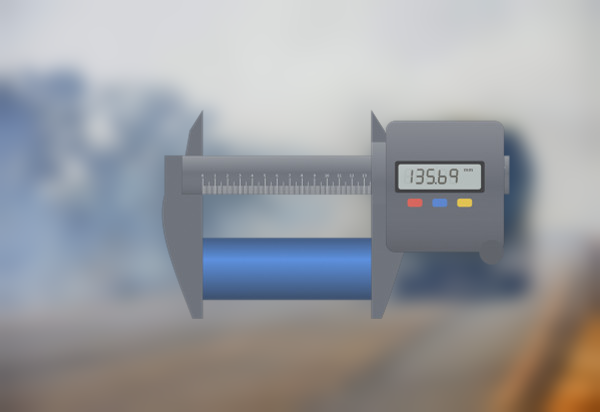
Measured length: 135.69 mm
